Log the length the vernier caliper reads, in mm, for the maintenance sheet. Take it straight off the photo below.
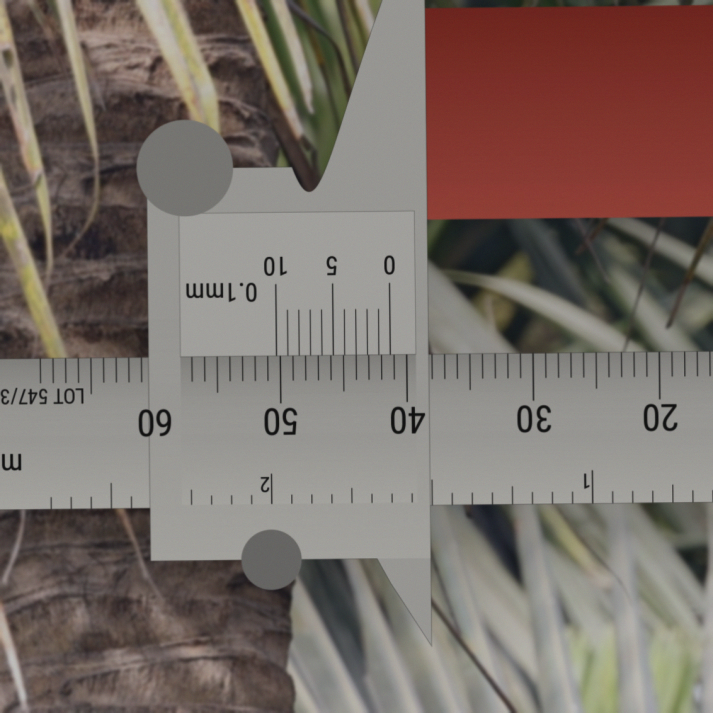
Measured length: 41.3 mm
